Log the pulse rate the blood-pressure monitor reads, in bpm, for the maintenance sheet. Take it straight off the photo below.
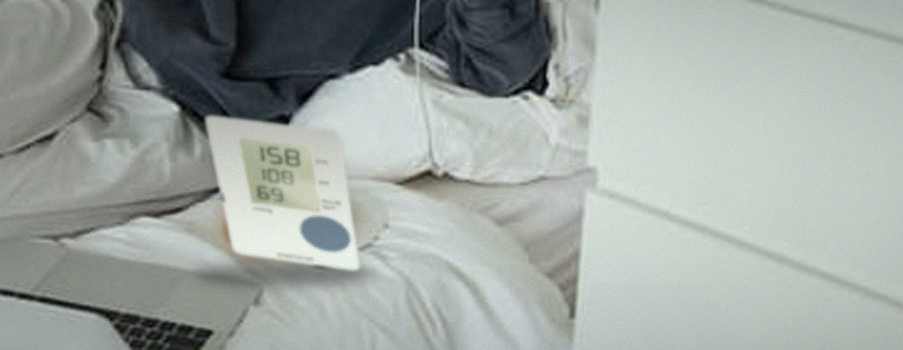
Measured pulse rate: 69 bpm
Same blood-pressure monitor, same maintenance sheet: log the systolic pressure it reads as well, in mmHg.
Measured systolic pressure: 158 mmHg
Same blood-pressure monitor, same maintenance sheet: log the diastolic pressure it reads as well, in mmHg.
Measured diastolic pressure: 108 mmHg
